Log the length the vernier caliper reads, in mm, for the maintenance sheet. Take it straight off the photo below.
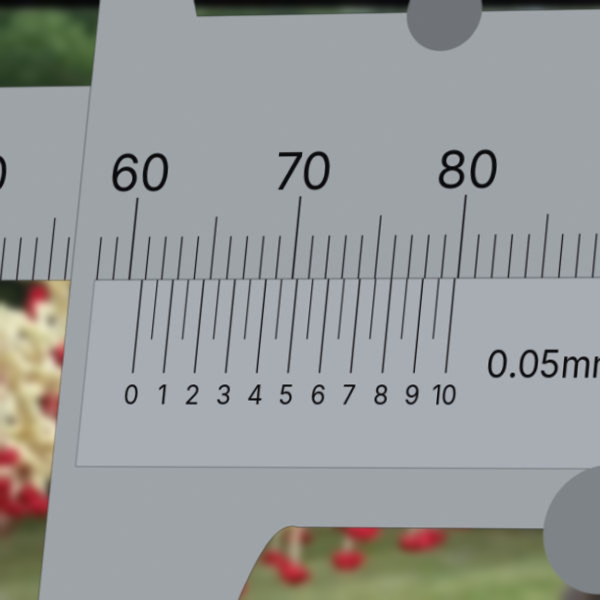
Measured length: 60.8 mm
